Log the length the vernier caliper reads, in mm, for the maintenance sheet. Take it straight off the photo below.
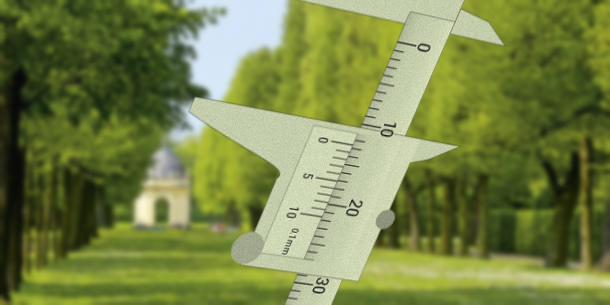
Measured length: 12.6 mm
